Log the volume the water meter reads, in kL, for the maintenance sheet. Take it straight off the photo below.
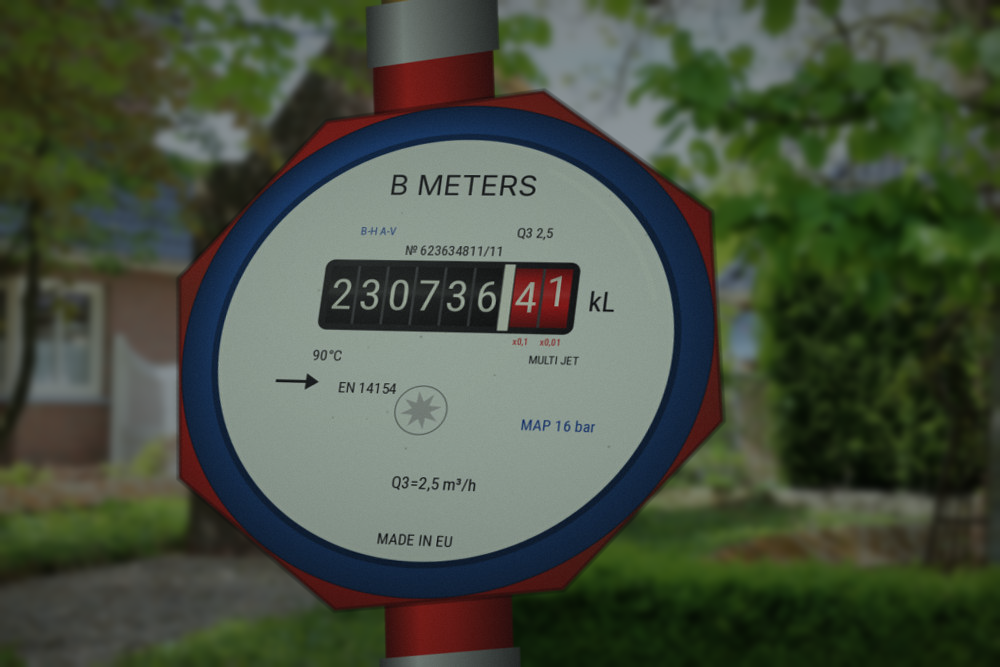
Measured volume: 230736.41 kL
